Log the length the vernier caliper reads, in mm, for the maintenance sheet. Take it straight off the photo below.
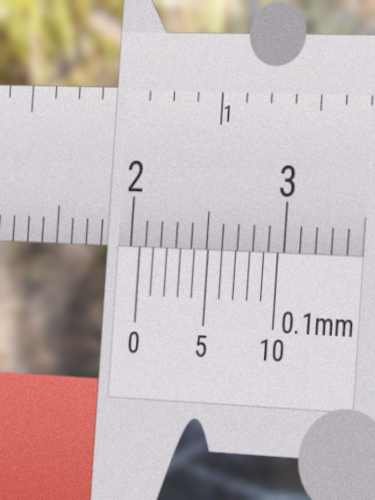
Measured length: 20.6 mm
